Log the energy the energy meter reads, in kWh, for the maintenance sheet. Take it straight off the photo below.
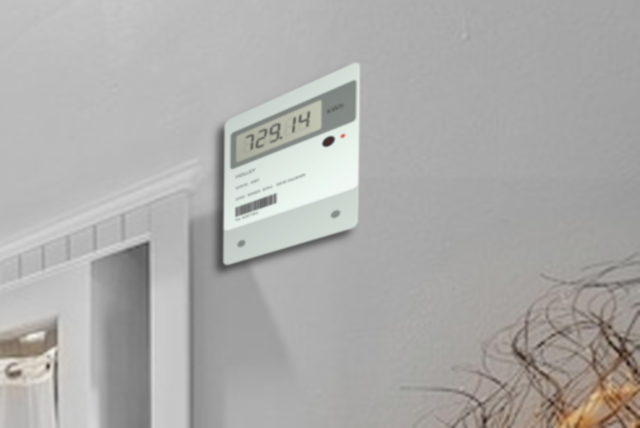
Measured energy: 729.14 kWh
